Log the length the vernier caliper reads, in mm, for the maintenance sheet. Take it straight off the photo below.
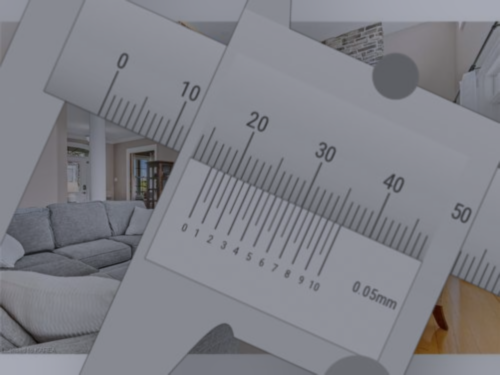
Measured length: 16.8 mm
